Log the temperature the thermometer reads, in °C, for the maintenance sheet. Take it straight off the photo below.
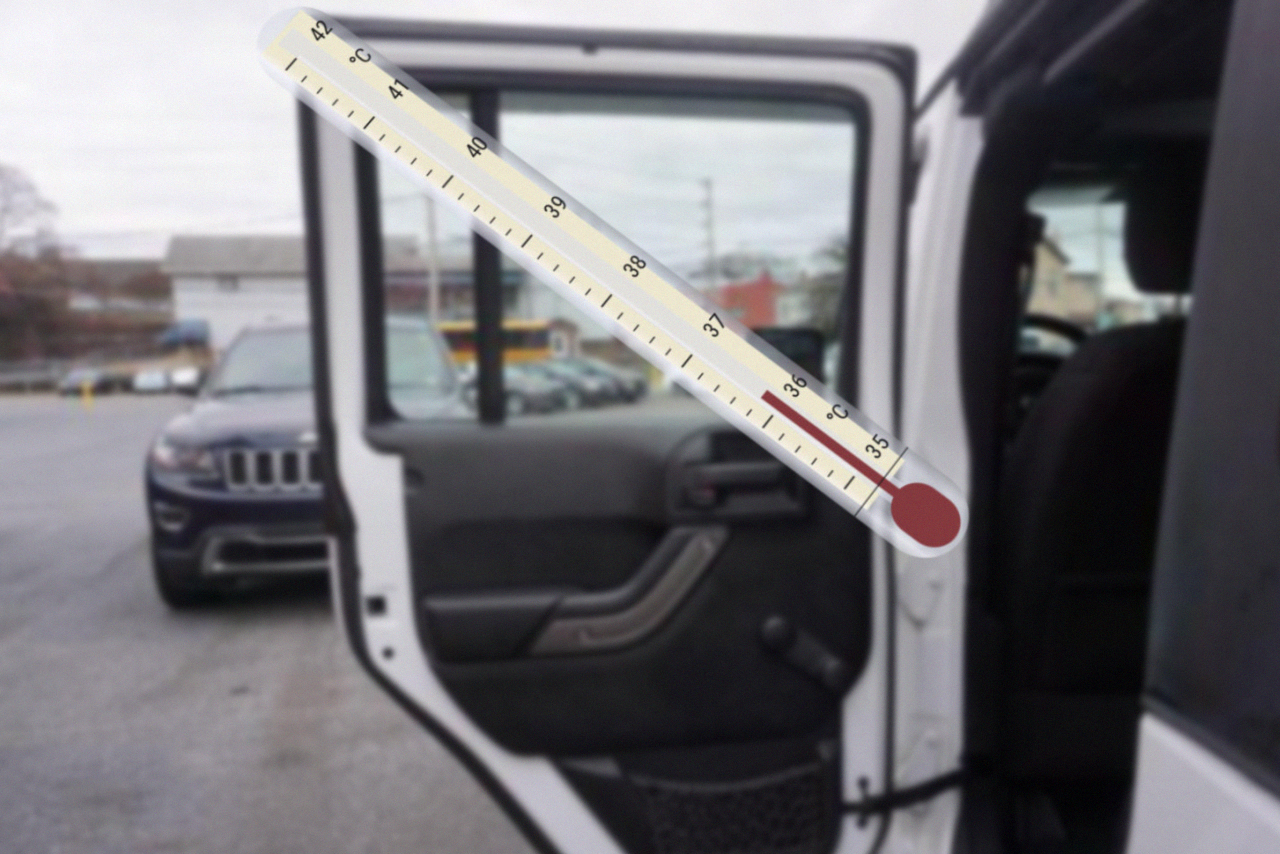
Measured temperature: 36.2 °C
